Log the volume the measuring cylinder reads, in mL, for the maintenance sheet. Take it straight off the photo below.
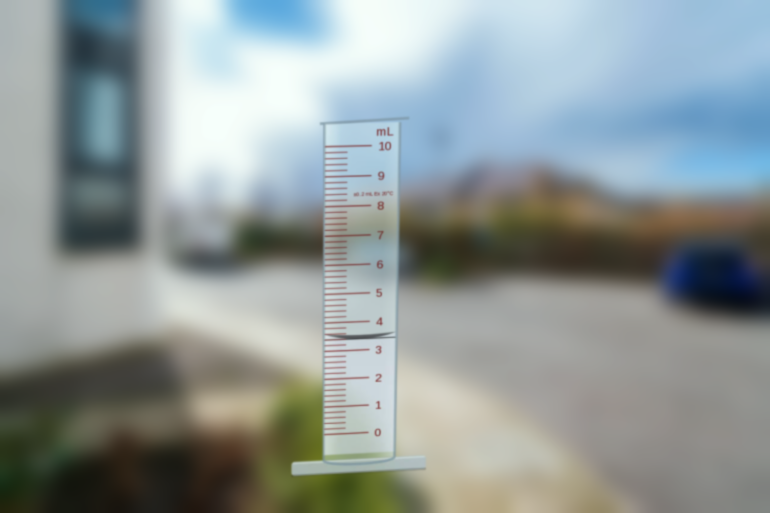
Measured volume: 3.4 mL
